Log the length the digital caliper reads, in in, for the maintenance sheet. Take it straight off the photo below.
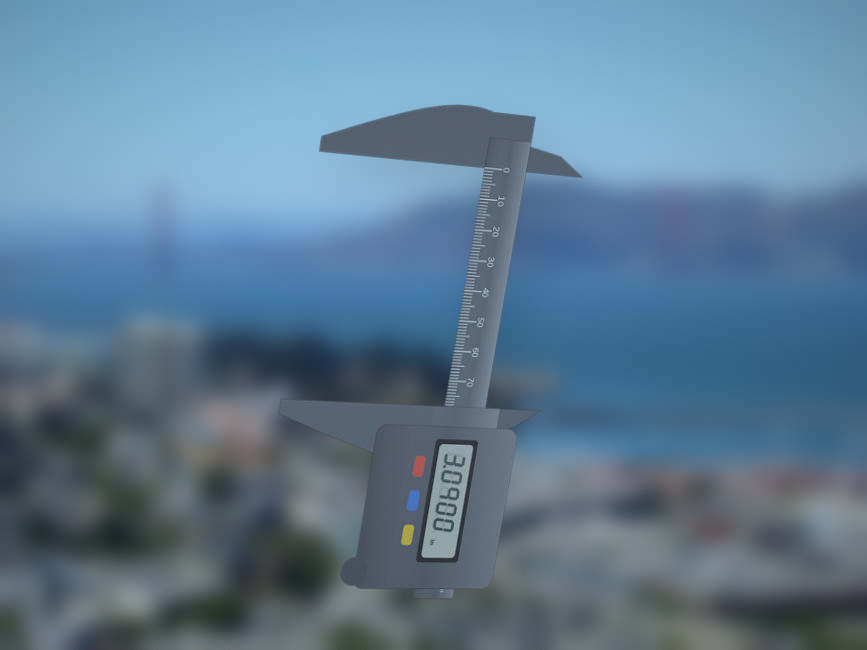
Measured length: 3.0900 in
